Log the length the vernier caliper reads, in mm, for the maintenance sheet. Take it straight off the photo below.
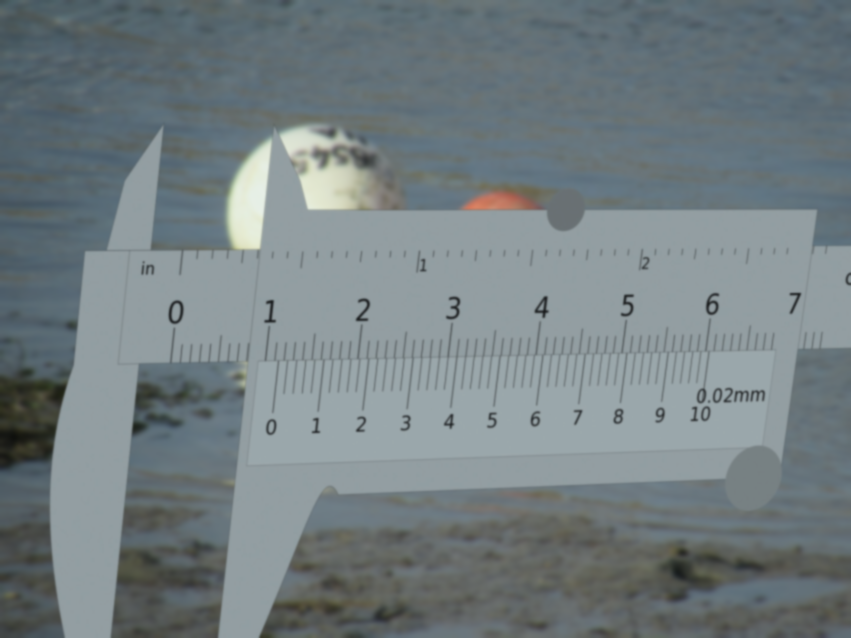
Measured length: 11.4 mm
